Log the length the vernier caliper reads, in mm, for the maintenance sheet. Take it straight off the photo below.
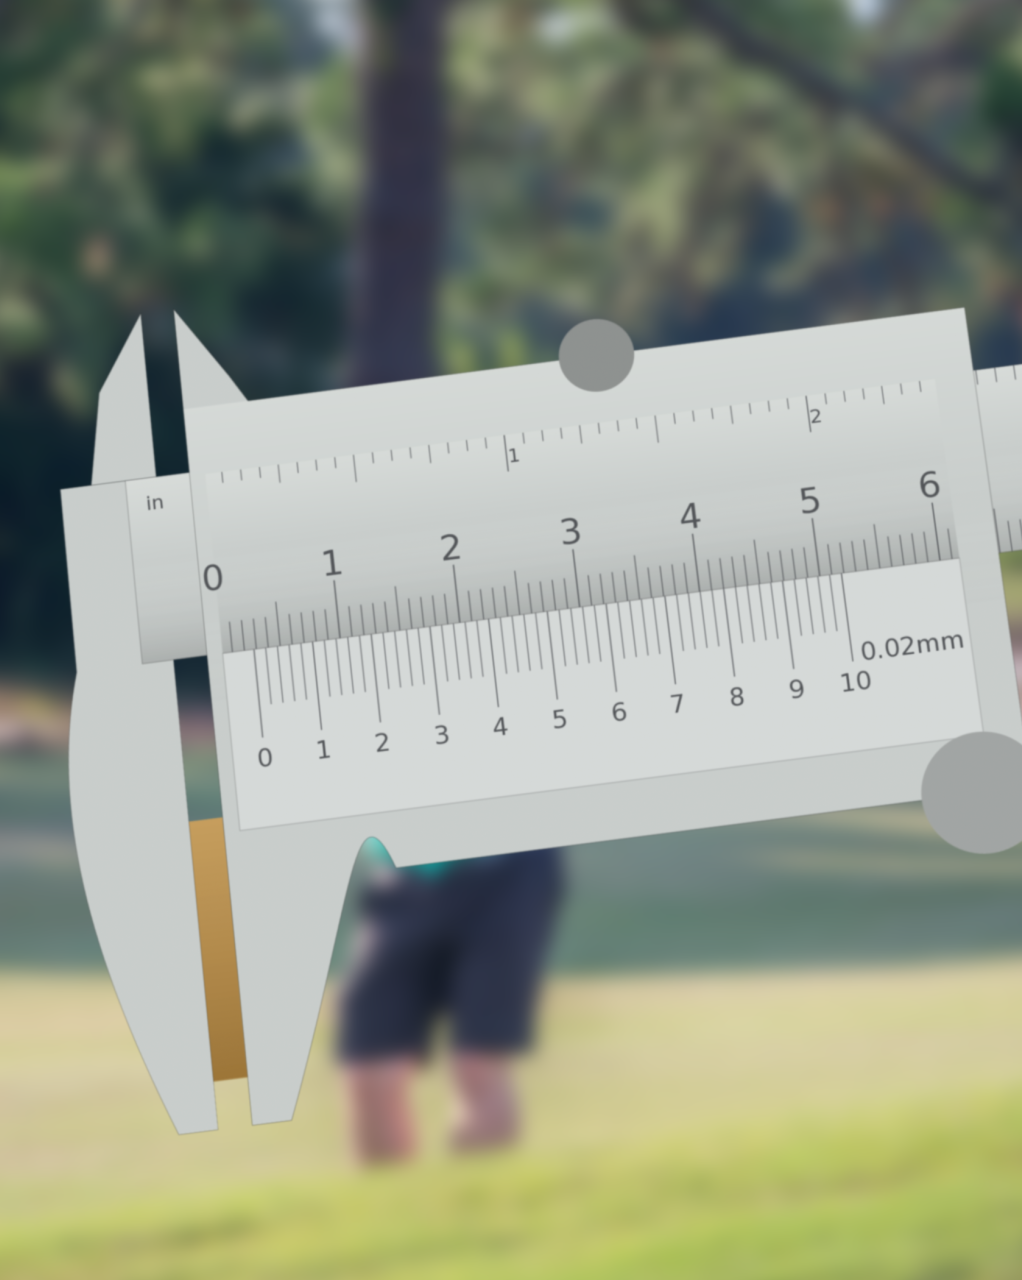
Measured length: 2.8 mm
